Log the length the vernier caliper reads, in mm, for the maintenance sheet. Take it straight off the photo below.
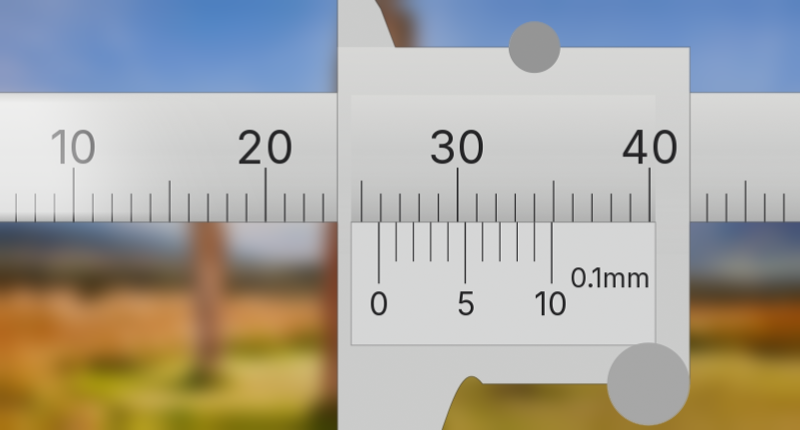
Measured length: 25.9 mm
